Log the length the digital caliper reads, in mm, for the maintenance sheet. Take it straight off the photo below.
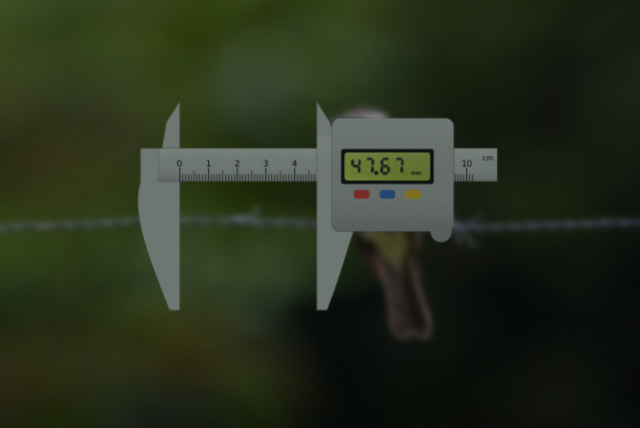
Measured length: 47.67 mm
